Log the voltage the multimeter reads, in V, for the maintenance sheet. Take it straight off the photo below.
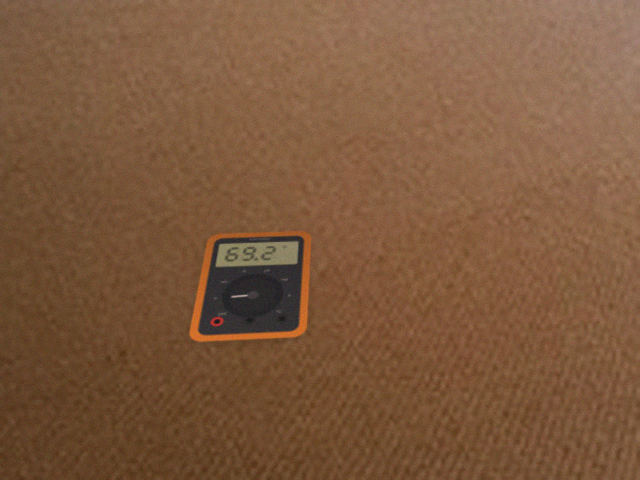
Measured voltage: 69.2 V
